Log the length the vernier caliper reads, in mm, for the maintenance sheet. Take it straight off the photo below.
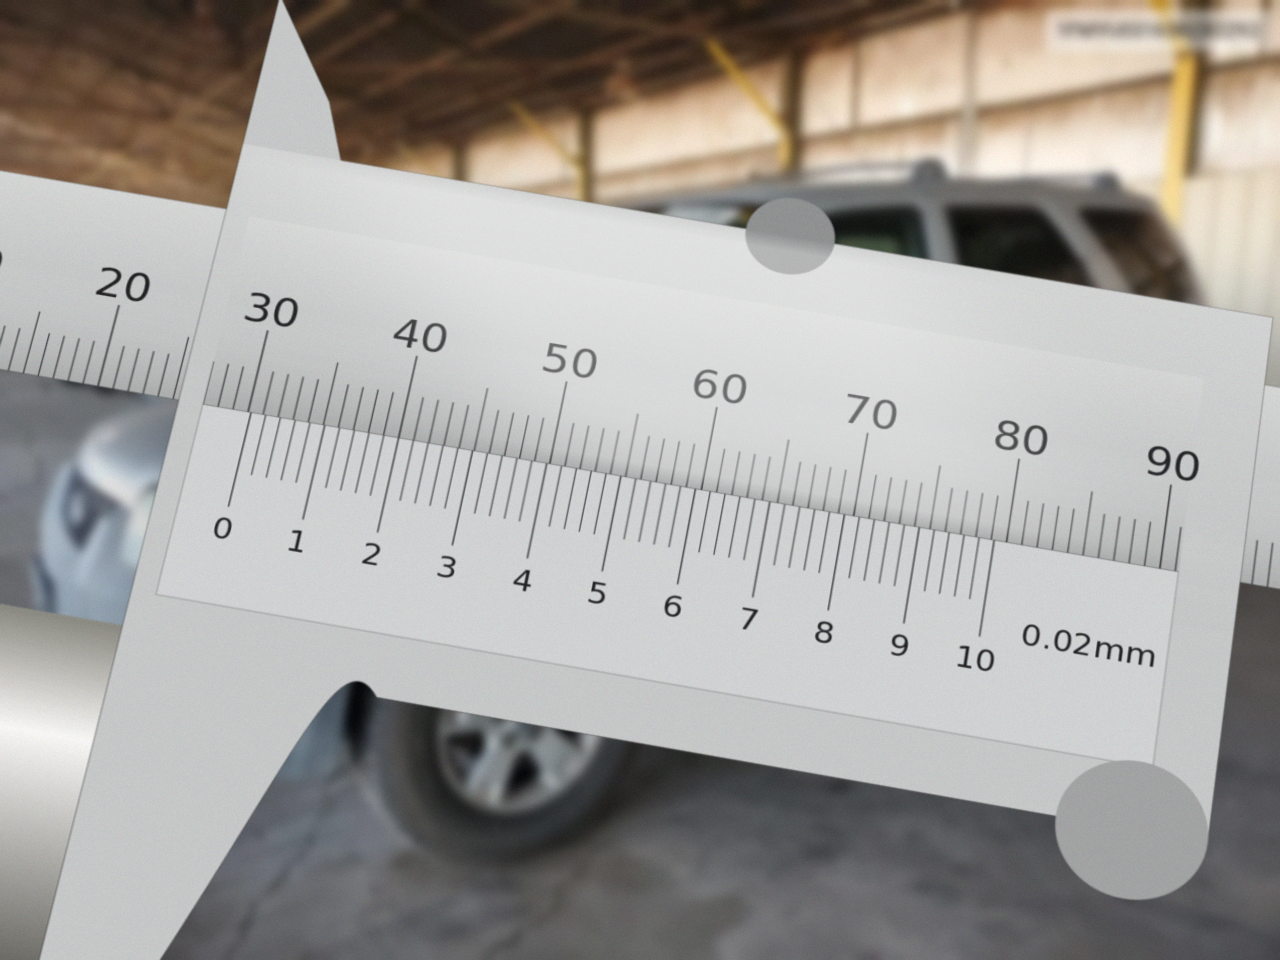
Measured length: 30.2 mm
